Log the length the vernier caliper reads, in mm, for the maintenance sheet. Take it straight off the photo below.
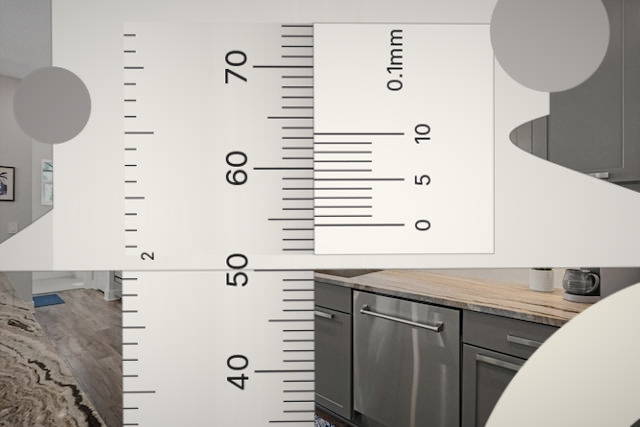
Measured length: 54.4 mm
